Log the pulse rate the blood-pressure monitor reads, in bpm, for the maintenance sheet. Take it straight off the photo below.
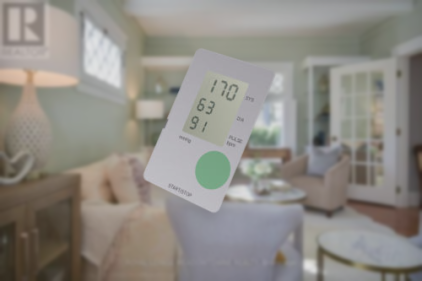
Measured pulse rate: 91 bpm
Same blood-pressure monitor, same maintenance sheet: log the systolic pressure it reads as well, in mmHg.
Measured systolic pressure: 170 mmHg
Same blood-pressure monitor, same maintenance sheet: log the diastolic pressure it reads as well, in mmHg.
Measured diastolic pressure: 63 mmHg
